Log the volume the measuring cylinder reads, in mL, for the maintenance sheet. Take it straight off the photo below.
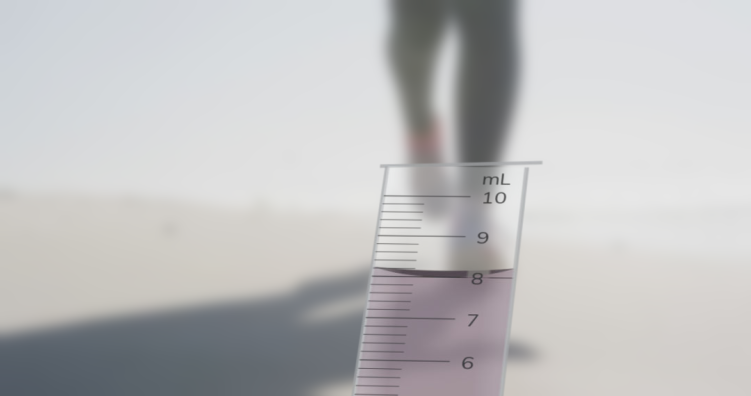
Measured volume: 8 mL
